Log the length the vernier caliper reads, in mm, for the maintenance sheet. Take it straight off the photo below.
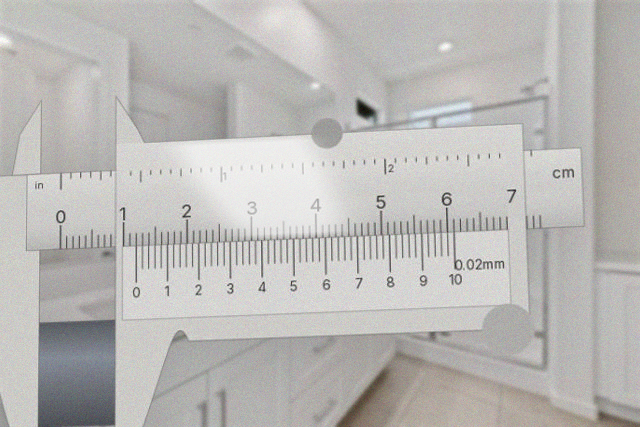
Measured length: 12.0 mm
